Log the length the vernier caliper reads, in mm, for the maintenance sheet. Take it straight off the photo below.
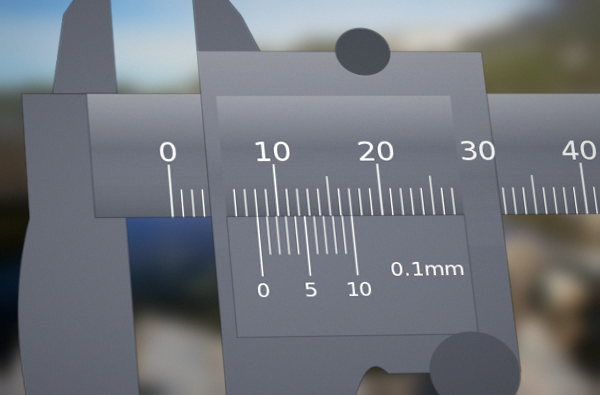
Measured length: 8.0 mm
